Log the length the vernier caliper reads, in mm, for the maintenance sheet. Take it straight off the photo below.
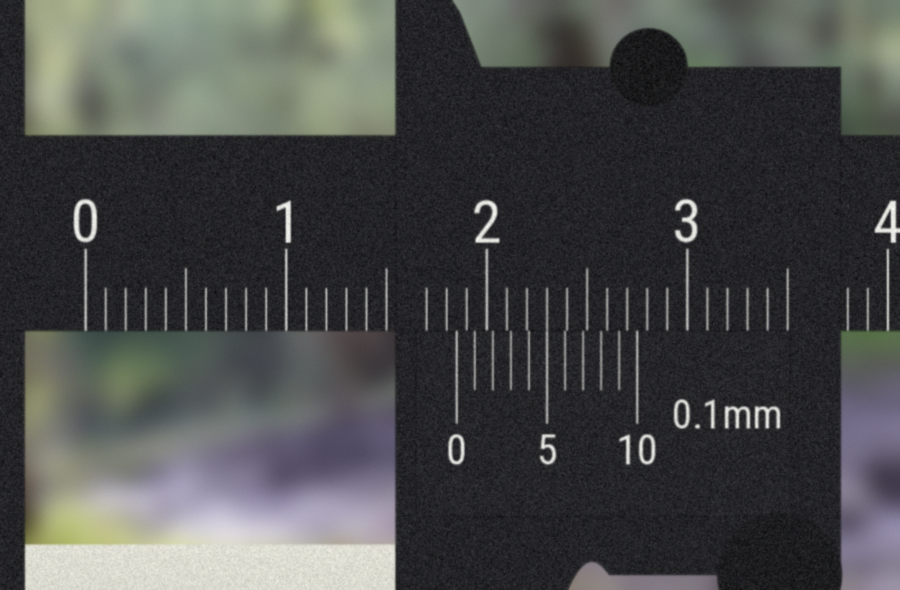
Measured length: 18.5 mm
